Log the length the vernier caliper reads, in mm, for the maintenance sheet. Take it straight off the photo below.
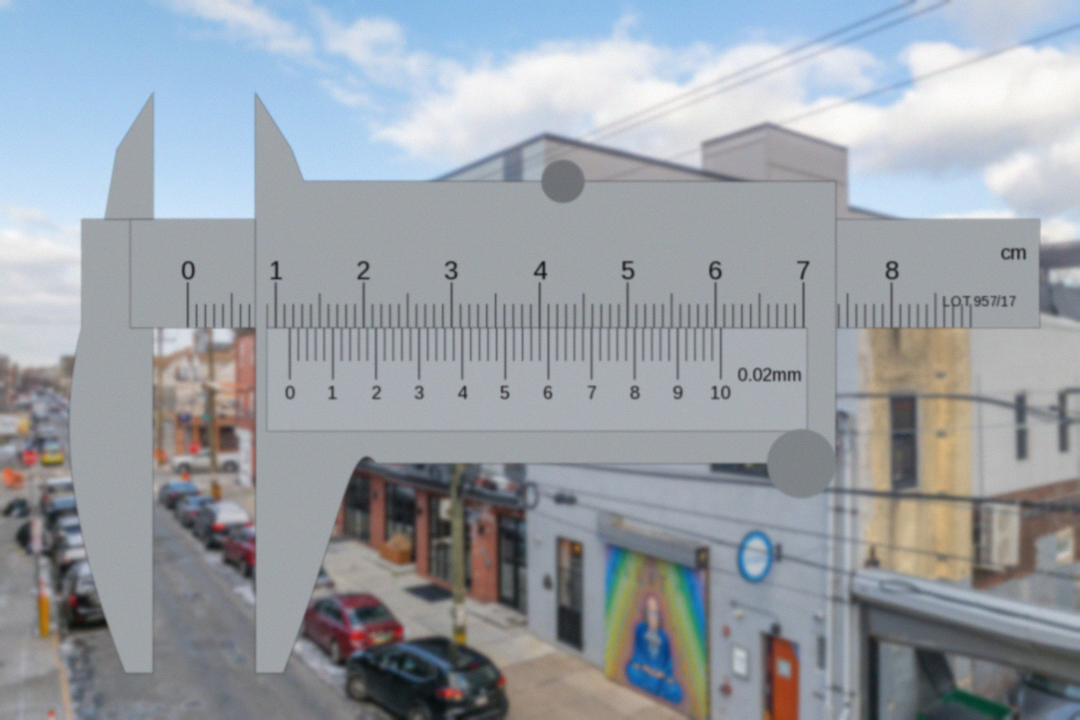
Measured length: 11.6 mm
